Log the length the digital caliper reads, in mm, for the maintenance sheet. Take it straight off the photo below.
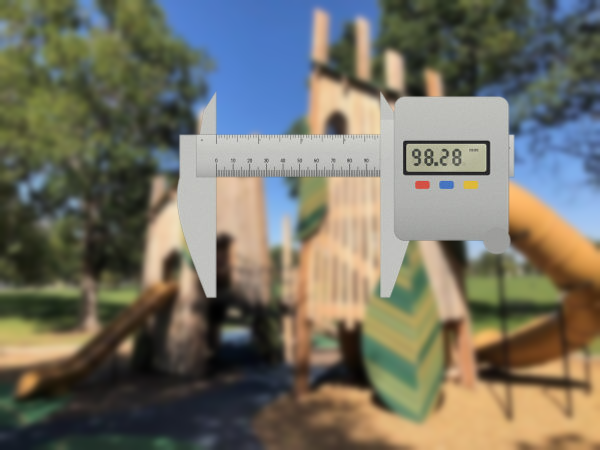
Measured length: 98.28 mm
